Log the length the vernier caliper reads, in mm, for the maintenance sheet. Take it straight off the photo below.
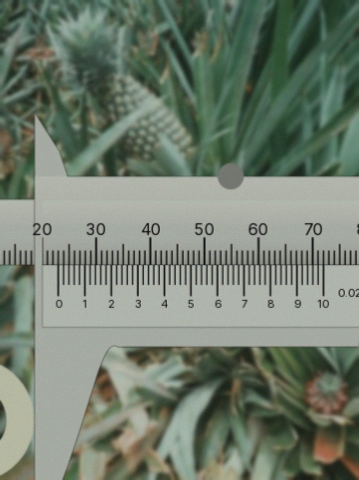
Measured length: 23.0 mm
